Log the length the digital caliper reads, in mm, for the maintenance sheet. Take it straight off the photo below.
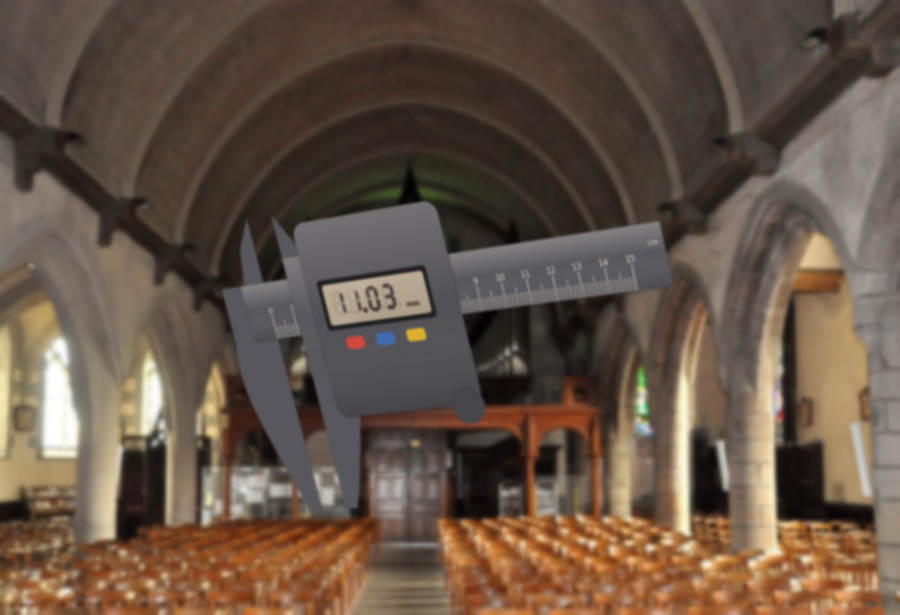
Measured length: 11.03 mm
